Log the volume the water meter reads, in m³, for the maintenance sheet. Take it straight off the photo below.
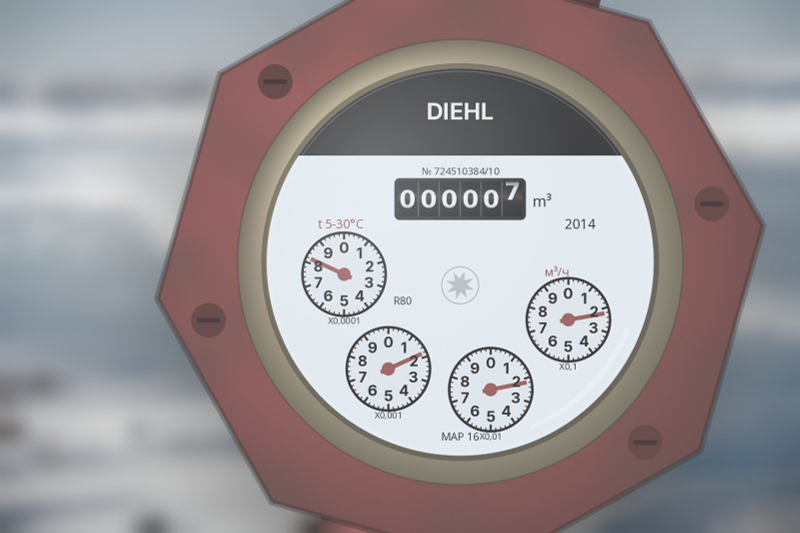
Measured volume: 7.2218 m³
